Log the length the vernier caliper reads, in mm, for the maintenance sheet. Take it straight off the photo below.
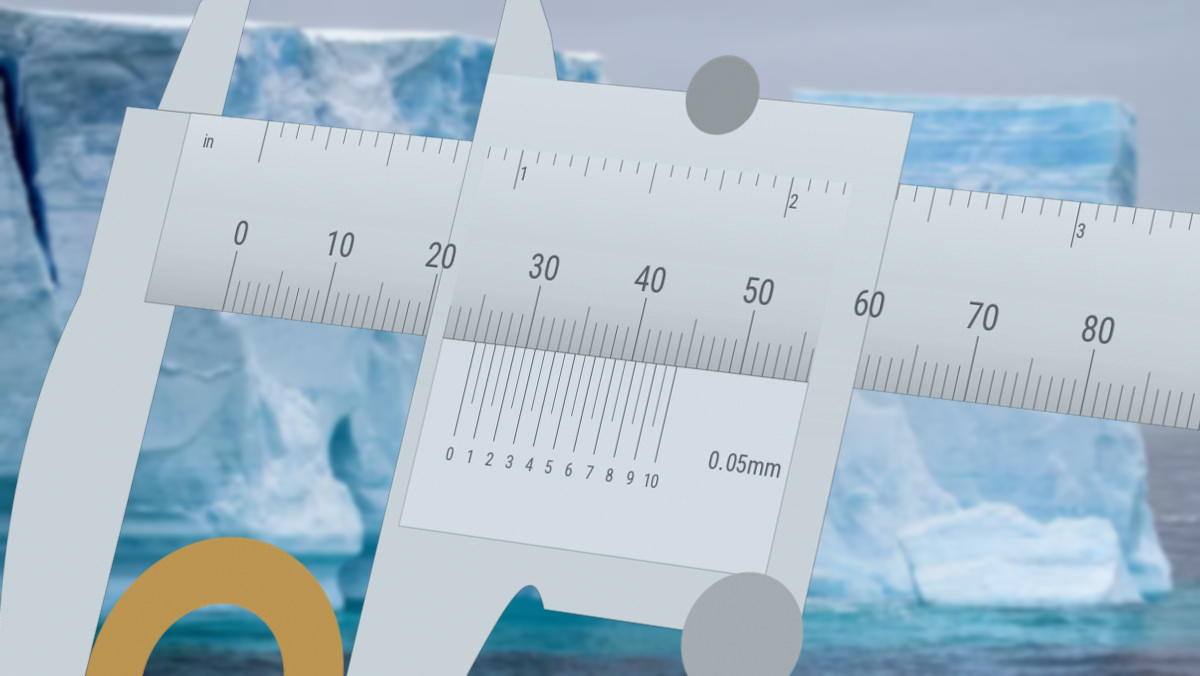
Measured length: 25.2 mm
